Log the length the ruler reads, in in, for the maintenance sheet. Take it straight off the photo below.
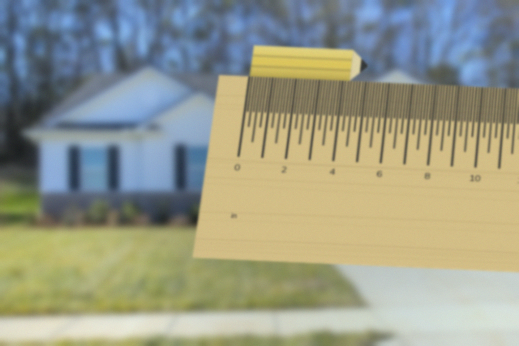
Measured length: 5 in
